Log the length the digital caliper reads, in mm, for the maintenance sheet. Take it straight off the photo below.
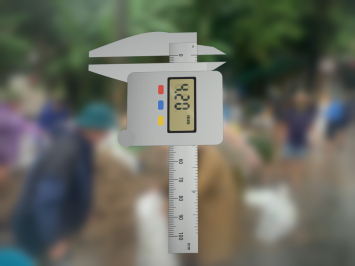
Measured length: 4.20 mm
